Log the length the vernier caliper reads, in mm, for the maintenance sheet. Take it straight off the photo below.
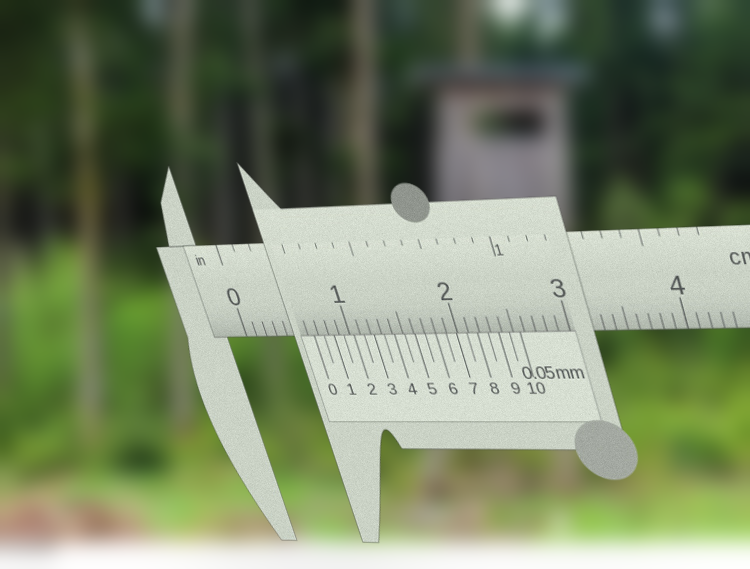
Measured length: 6.6 mm
